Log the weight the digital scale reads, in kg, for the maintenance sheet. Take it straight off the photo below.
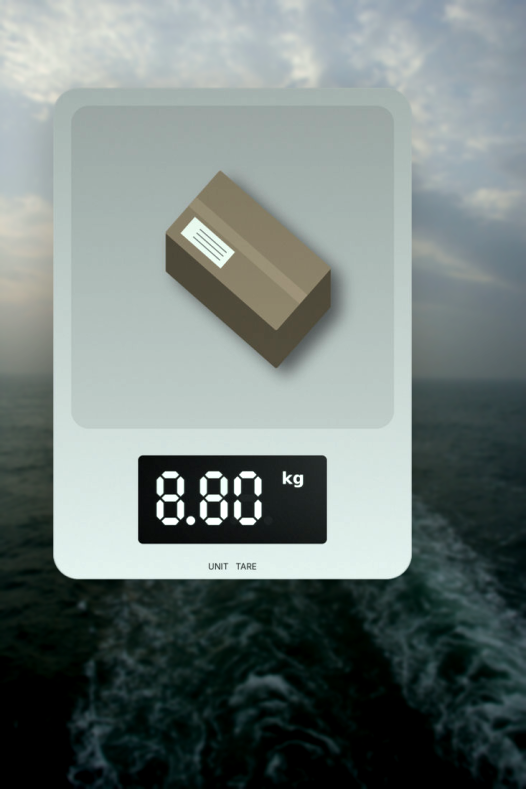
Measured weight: 8.80 kg
